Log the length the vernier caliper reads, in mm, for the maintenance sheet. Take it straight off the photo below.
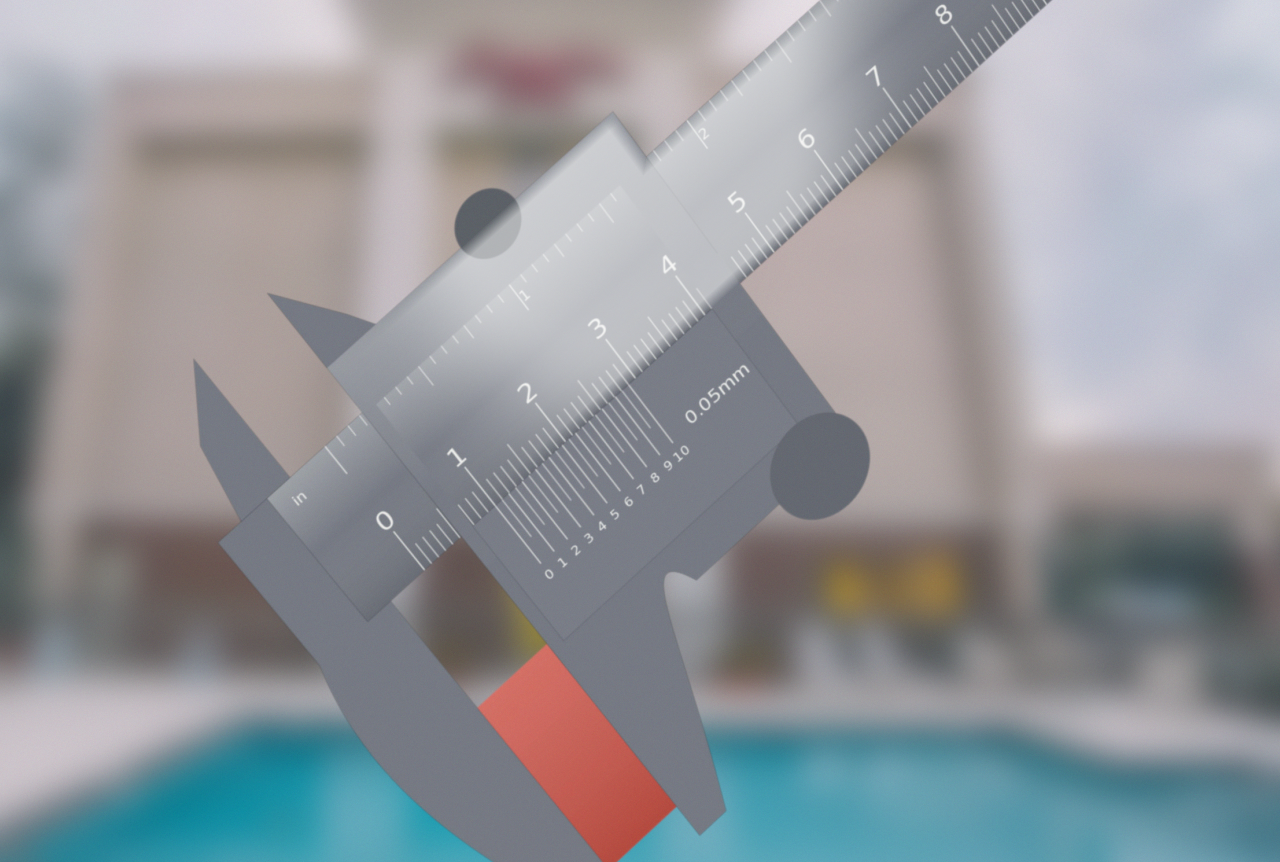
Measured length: 10.0 mm
